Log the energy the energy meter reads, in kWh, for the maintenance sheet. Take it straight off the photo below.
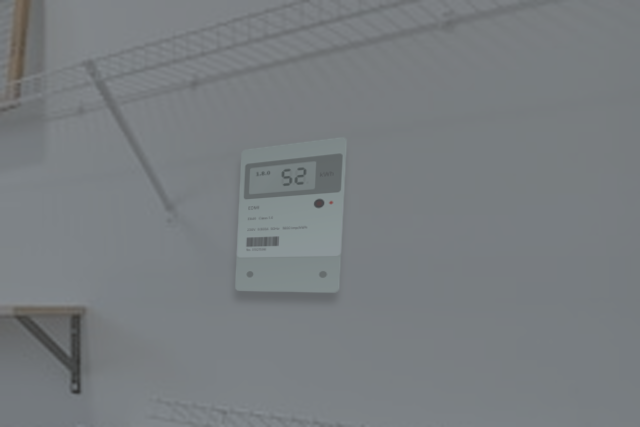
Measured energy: 52 kWh
